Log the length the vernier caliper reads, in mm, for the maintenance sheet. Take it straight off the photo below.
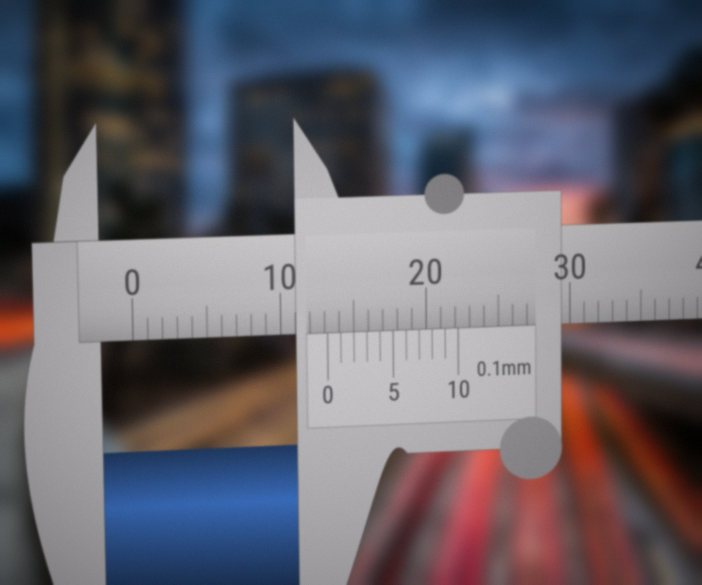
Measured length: 13.2 mm
